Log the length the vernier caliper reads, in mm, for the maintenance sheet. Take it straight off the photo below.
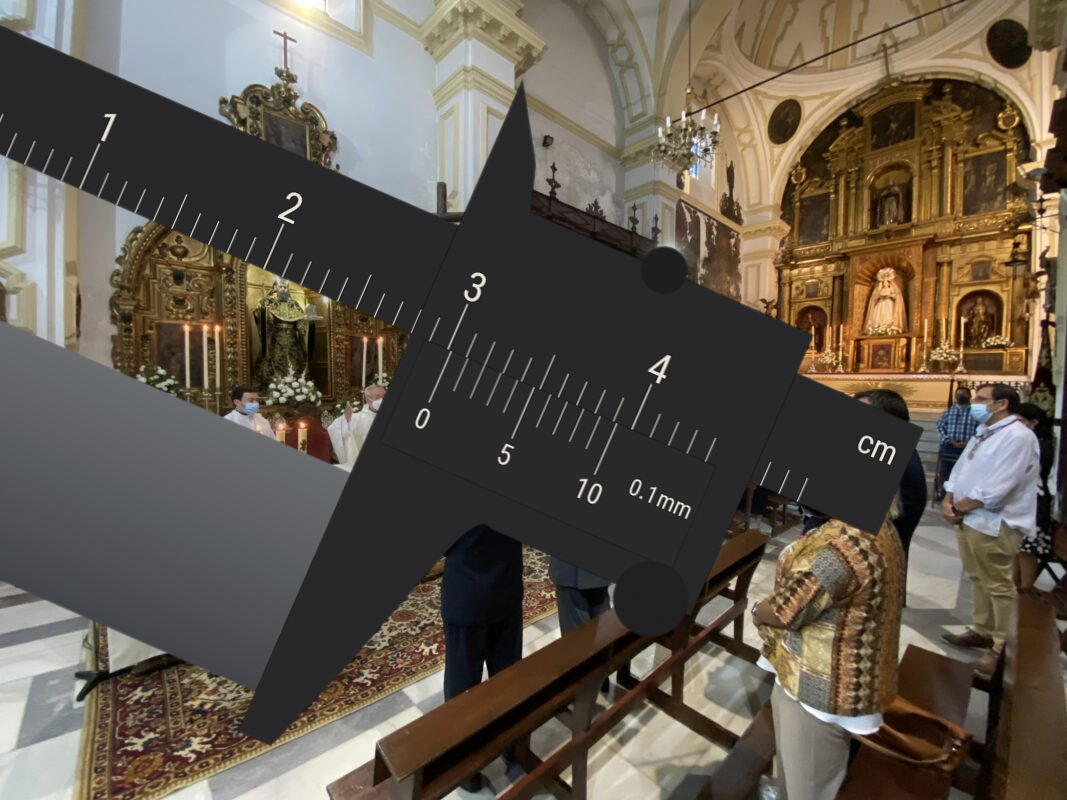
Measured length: 30.2 mm
